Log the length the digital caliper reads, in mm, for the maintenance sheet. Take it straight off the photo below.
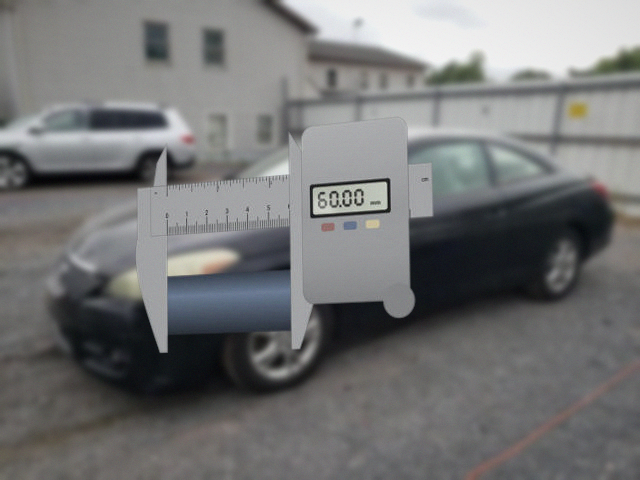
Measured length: 60.00 mm
